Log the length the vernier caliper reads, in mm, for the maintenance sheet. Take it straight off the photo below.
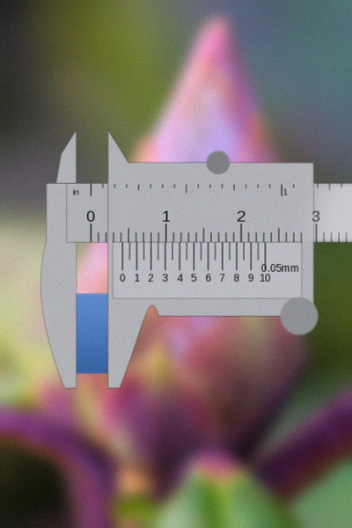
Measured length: 4.2 mm
